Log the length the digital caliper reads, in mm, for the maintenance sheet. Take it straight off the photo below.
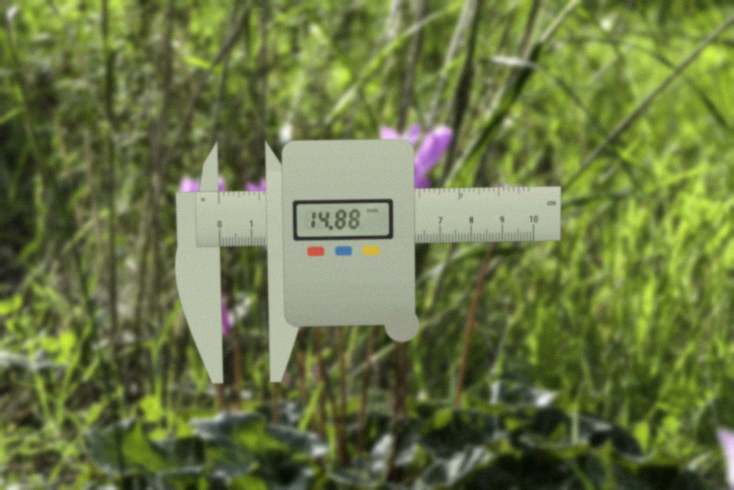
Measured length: 14.88 mm
